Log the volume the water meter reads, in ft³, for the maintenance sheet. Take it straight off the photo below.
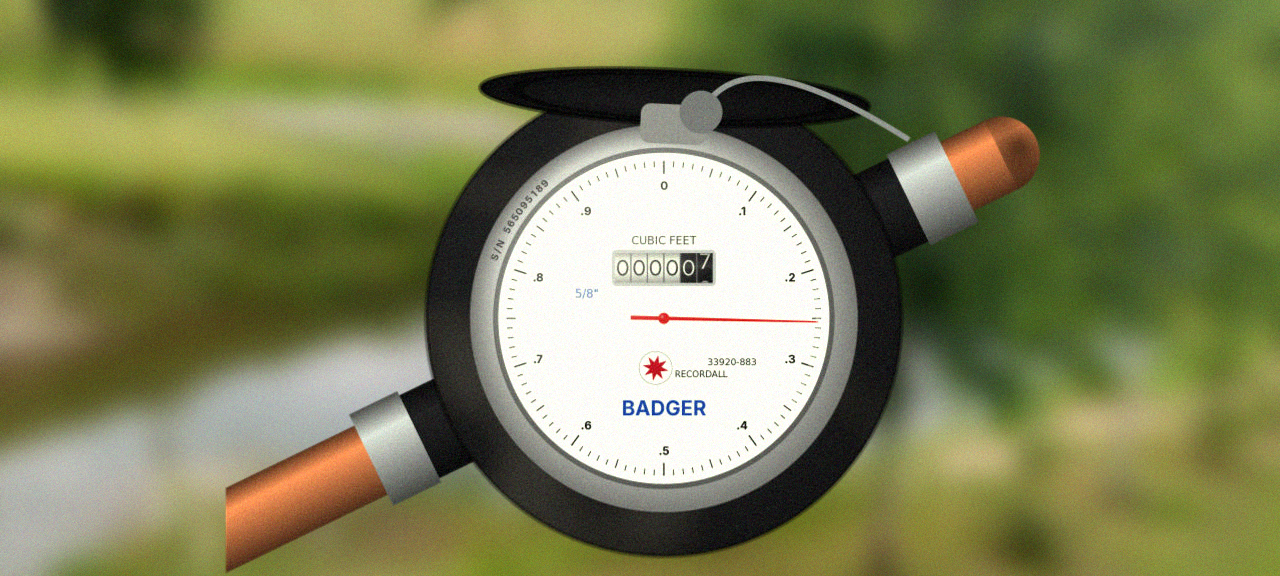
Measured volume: 7.25 ft³
